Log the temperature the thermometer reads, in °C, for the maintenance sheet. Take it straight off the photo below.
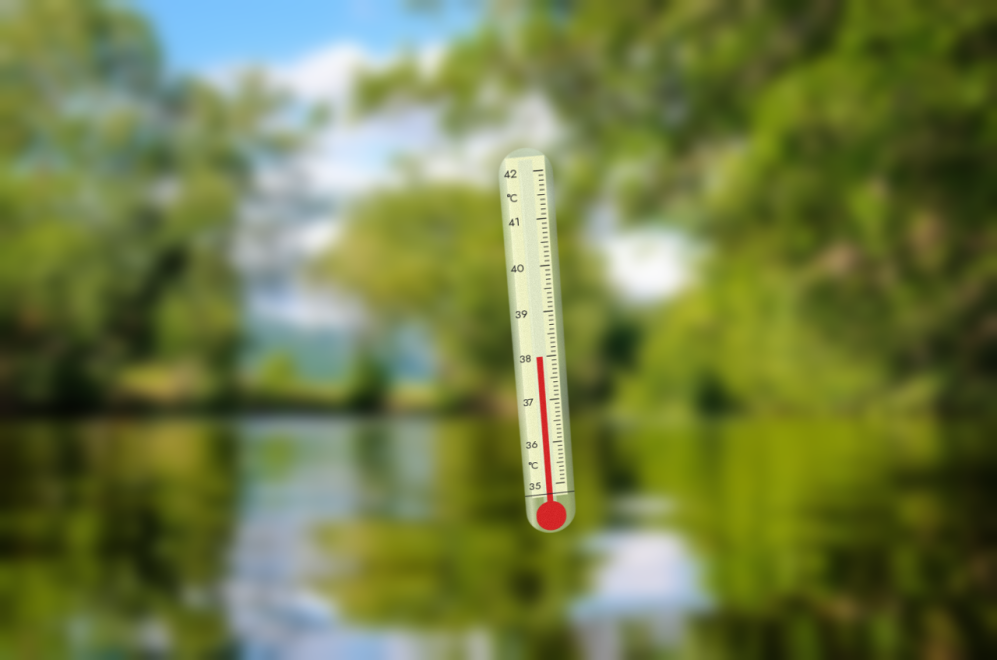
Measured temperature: 38 °C
